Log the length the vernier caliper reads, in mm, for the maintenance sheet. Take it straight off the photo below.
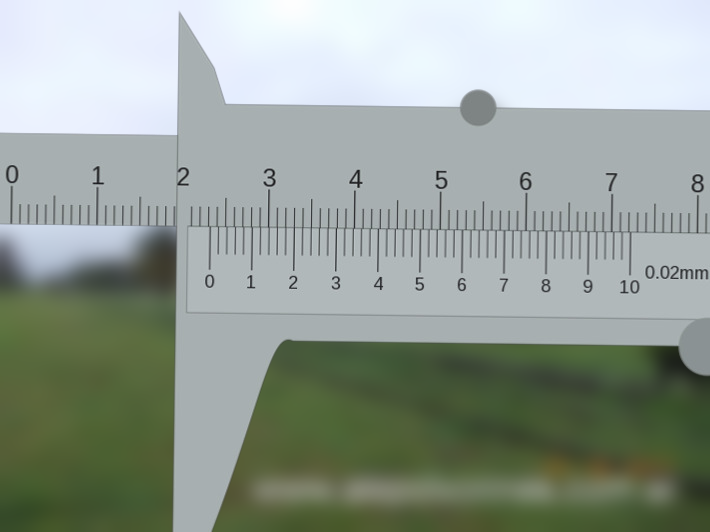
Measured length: 23.2 mm
